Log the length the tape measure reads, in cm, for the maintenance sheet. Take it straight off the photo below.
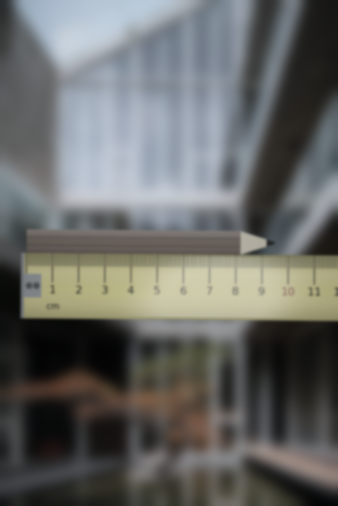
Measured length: 9.5 cm
